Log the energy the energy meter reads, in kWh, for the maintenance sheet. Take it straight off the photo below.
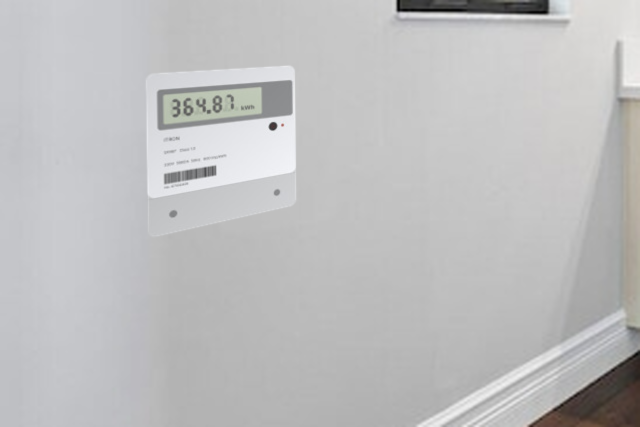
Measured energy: 364.87 kWh
